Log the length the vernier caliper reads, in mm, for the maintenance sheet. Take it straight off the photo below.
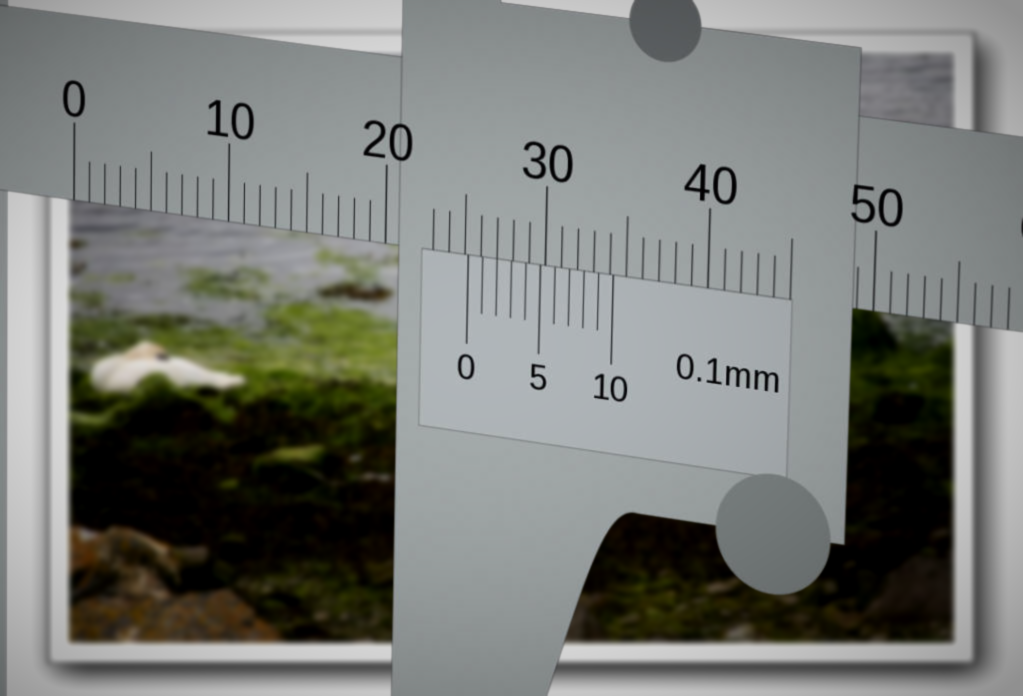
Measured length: 25.2 mm
